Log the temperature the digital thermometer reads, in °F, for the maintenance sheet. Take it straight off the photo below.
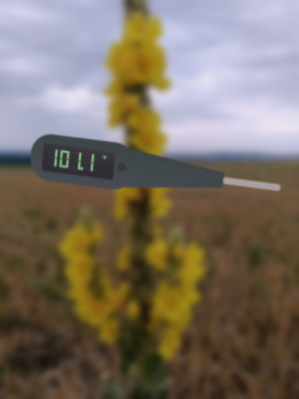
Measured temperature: 101.1 °F
